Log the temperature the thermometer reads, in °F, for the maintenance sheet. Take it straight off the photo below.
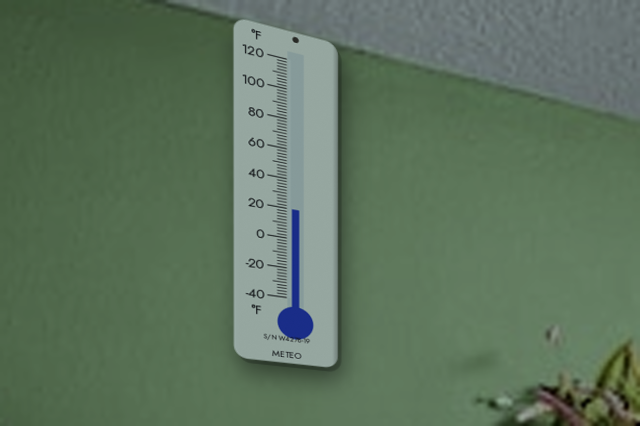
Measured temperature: 20 °F
